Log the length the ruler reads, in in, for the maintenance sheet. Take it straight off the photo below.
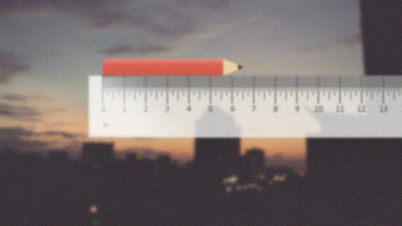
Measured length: 6.5 in
